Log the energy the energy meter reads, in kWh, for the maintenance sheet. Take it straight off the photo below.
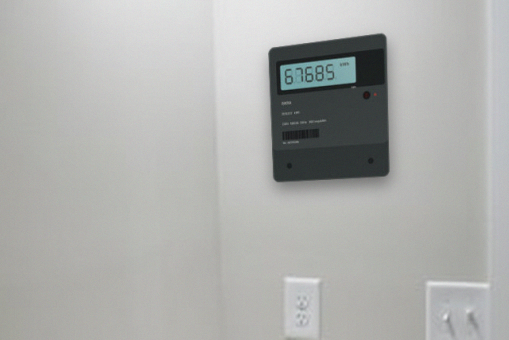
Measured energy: 67685 kWh
